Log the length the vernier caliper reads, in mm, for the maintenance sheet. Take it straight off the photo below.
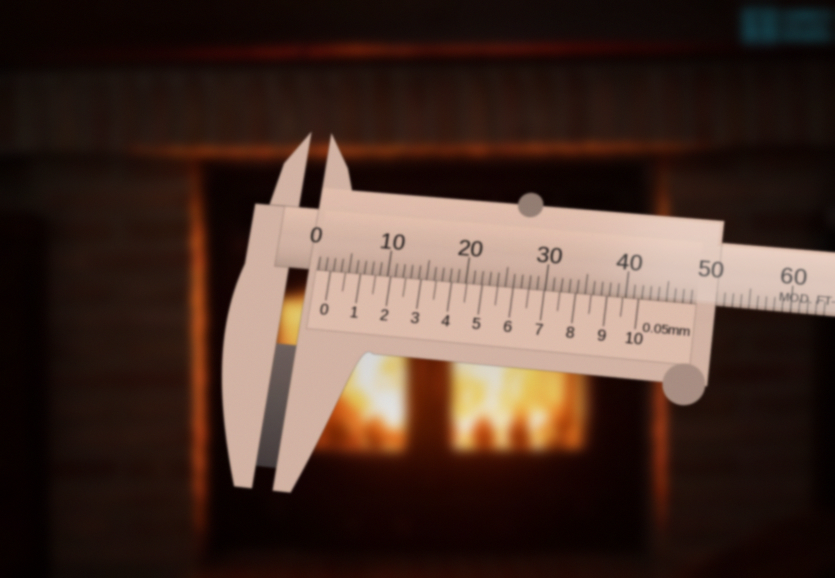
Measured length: 2.6 mm
